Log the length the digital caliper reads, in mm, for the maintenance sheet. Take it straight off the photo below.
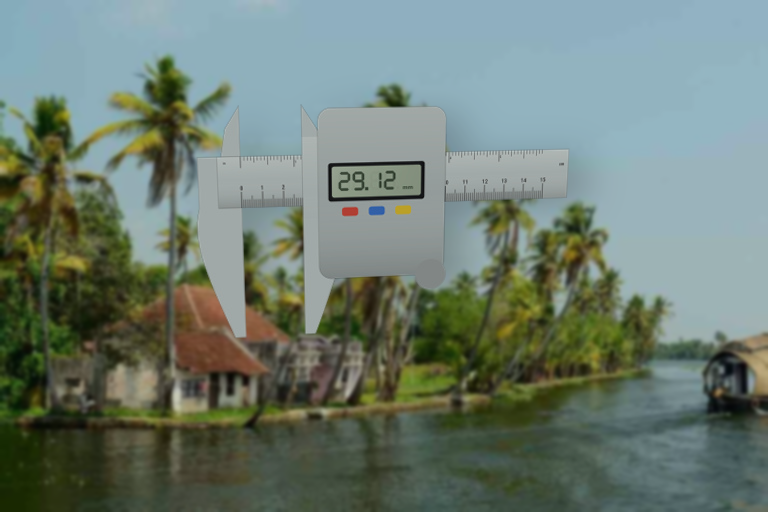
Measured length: 29.12 mm
